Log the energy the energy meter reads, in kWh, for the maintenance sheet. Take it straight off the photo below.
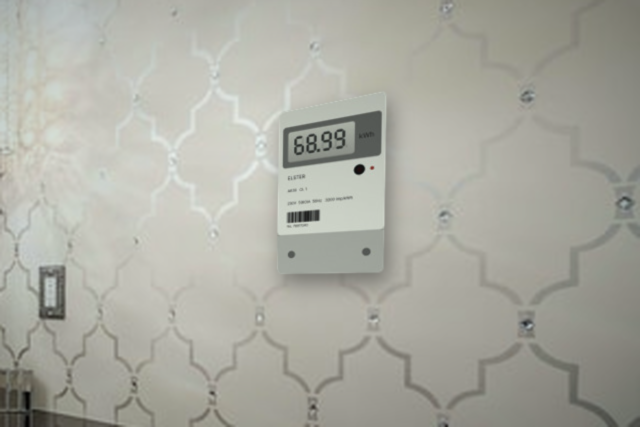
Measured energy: 68.99 kWh
